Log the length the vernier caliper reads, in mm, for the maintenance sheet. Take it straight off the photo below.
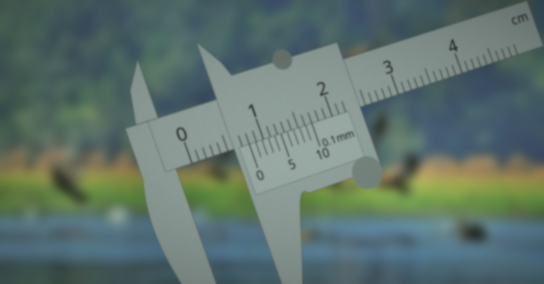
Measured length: 8.0 mm
